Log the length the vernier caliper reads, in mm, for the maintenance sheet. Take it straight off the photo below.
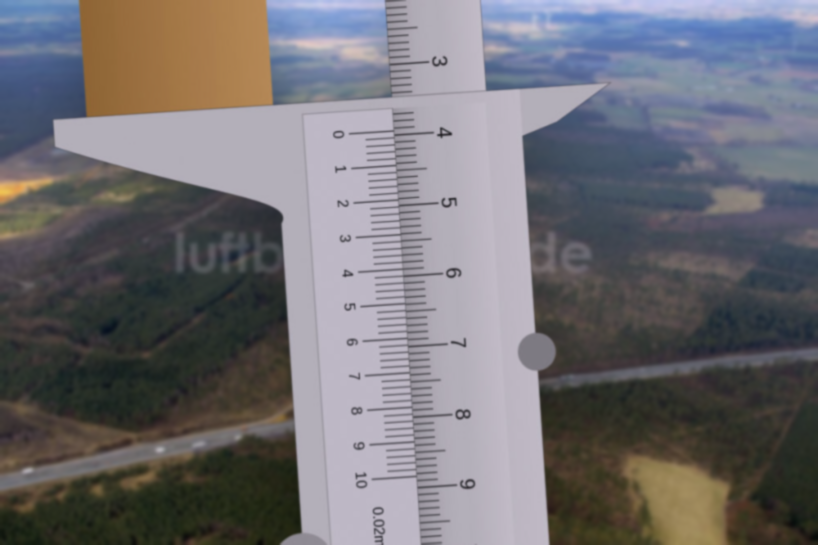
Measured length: 39.4 mm
